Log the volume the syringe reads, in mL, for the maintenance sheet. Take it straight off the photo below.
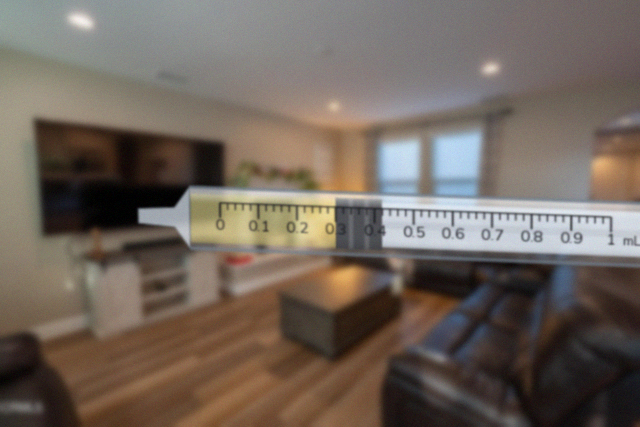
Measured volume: 0.3 mL
